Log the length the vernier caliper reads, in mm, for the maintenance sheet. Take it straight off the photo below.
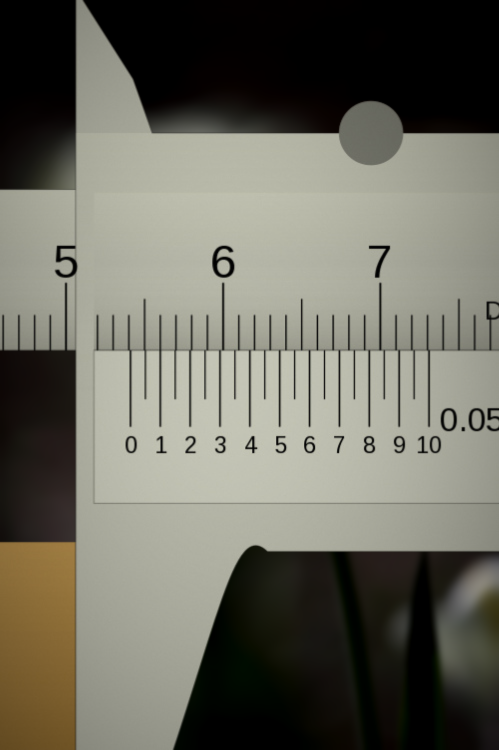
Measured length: 54.1 mm
